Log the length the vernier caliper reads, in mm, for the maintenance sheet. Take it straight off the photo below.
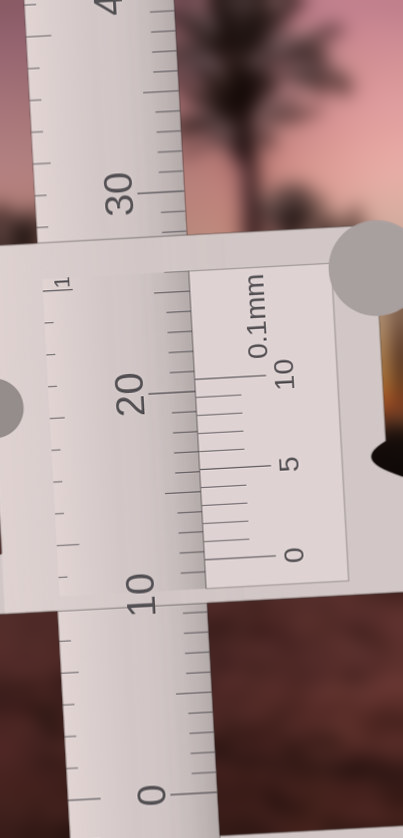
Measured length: 11.6 mm
